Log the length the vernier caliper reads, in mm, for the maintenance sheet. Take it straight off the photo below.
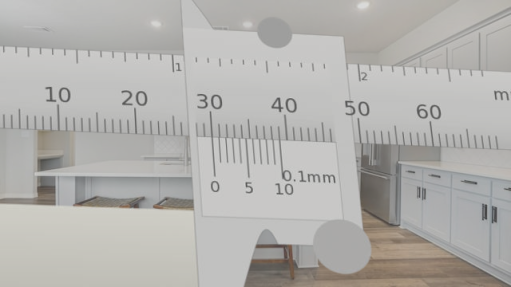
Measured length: 30.0 mm
